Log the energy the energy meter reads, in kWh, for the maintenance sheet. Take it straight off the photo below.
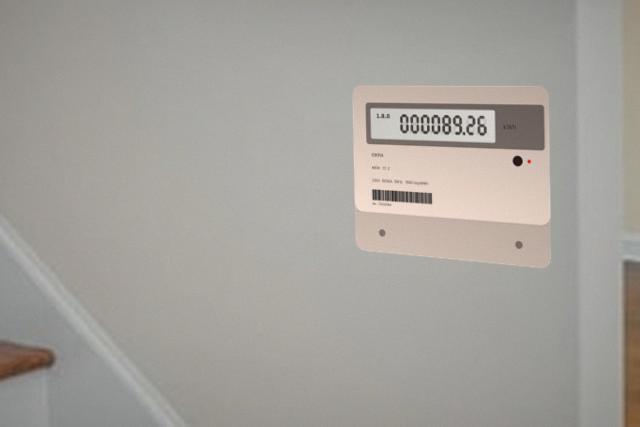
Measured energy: 89.26 kWh
